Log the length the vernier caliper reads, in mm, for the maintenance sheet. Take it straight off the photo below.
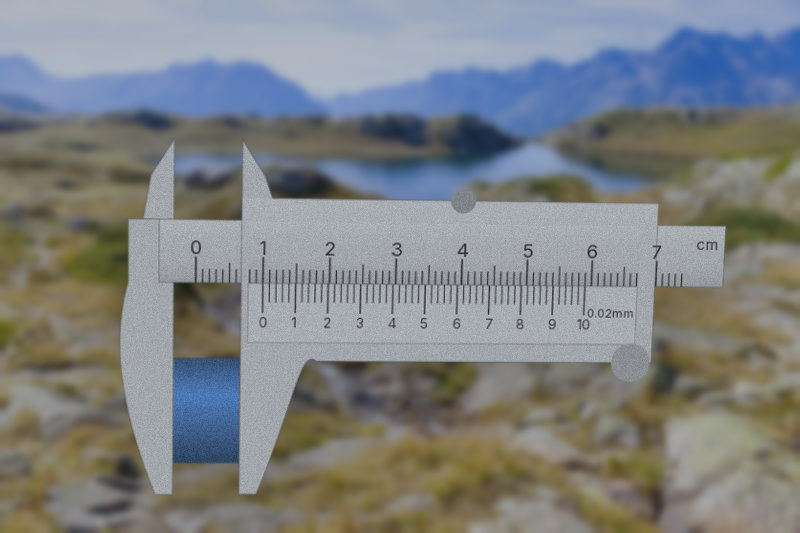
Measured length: 10.0 mm
